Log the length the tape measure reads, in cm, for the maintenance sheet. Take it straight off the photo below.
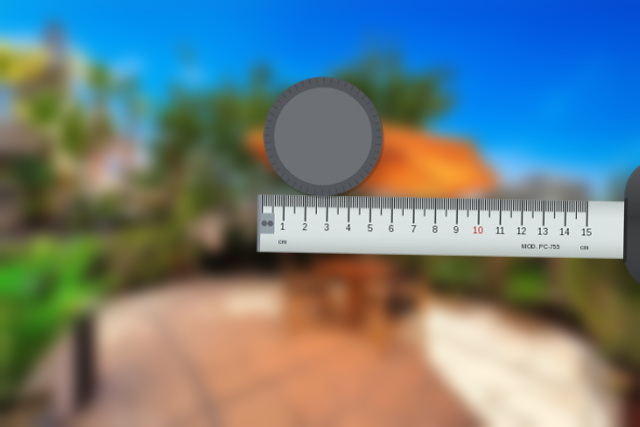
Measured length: 5.5 cm
